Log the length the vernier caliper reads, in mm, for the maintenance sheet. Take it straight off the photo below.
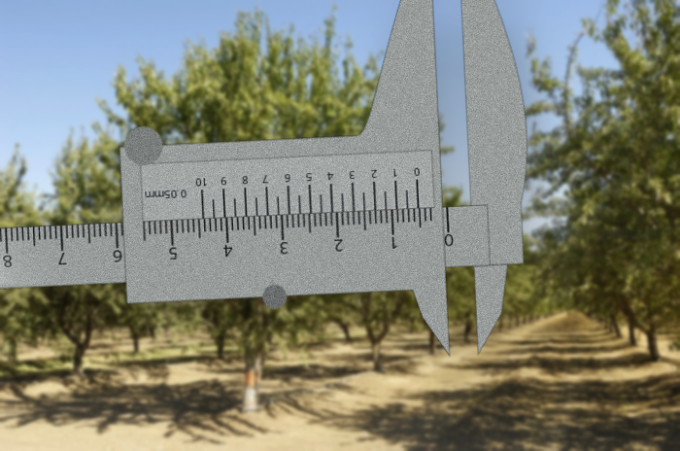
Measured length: 5.2 mm
